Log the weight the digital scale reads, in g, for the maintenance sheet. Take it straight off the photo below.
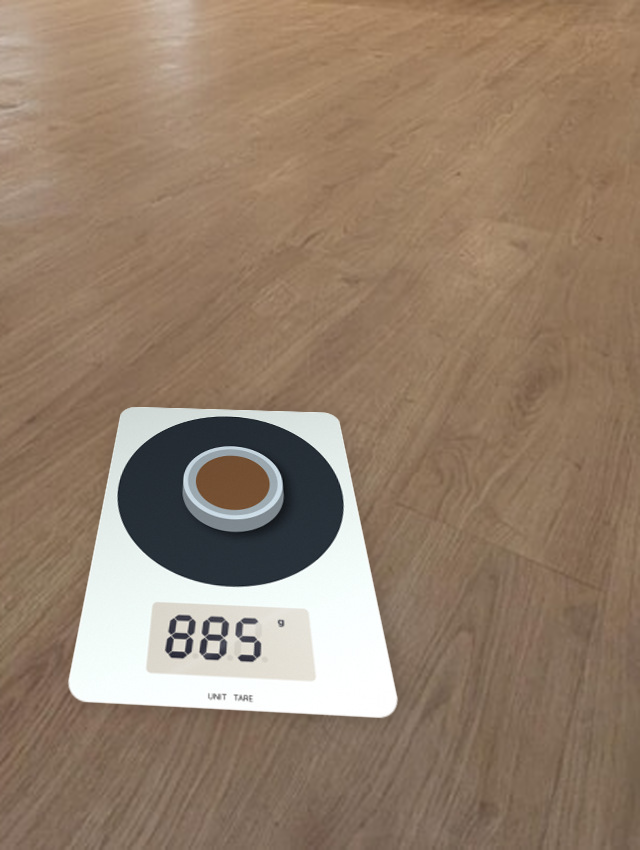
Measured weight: 885 g
